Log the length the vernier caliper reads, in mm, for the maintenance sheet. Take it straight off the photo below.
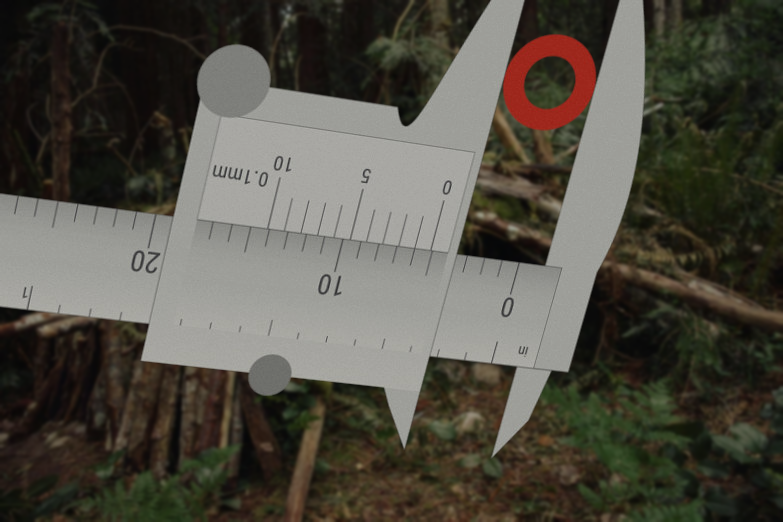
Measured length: 5.1 mm
